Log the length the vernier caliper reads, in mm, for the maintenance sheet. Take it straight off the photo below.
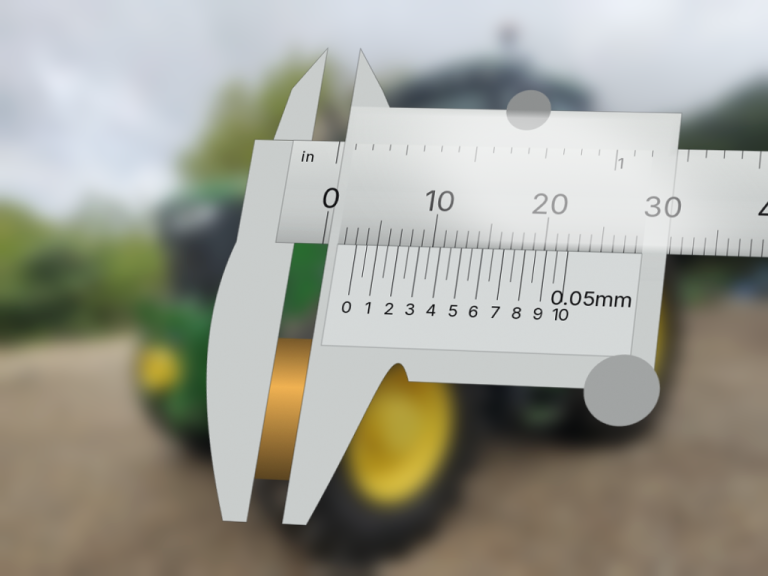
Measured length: 3.1 mm
